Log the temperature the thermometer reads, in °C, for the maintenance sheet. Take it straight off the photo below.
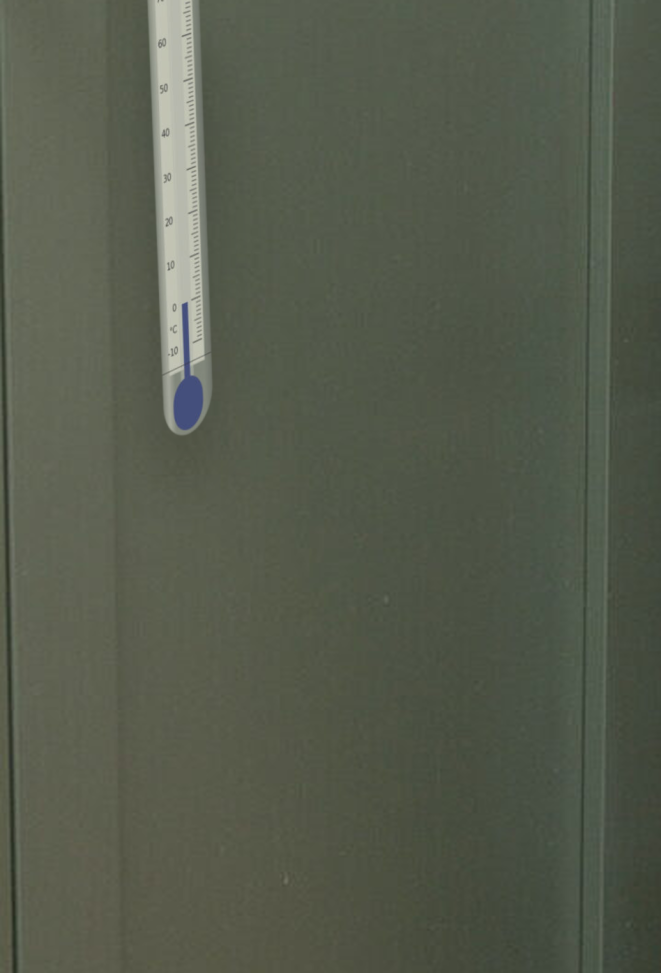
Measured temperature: 0 °C
